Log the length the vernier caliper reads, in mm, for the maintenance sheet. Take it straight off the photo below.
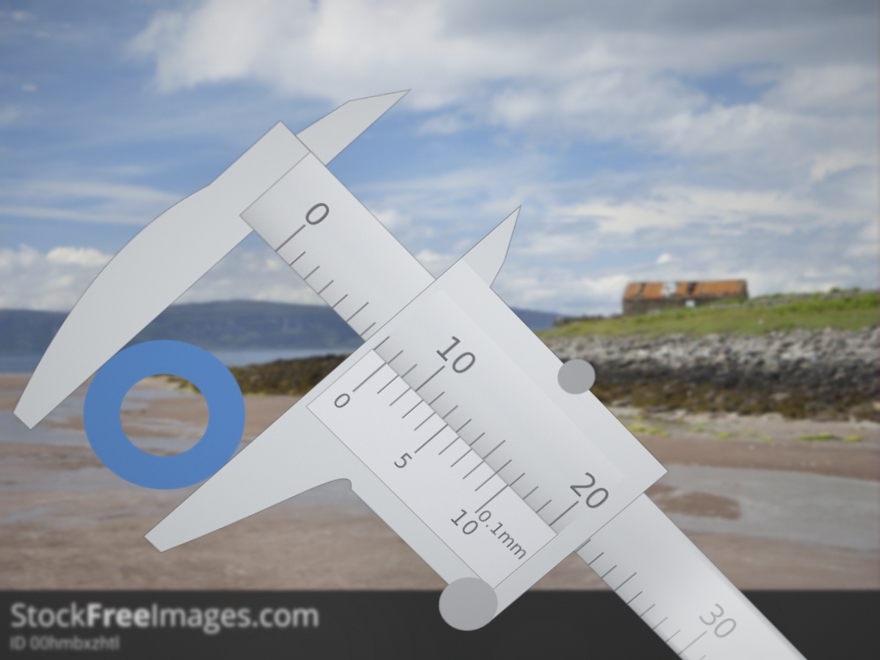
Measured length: 7.9 mm
